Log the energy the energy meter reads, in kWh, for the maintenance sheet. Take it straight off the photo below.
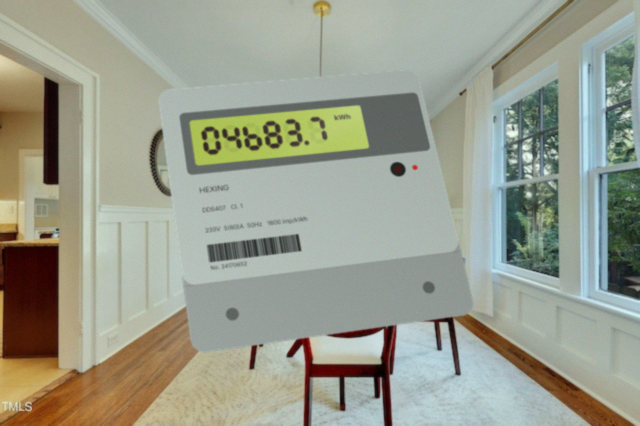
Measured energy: 4683.7 kWh
